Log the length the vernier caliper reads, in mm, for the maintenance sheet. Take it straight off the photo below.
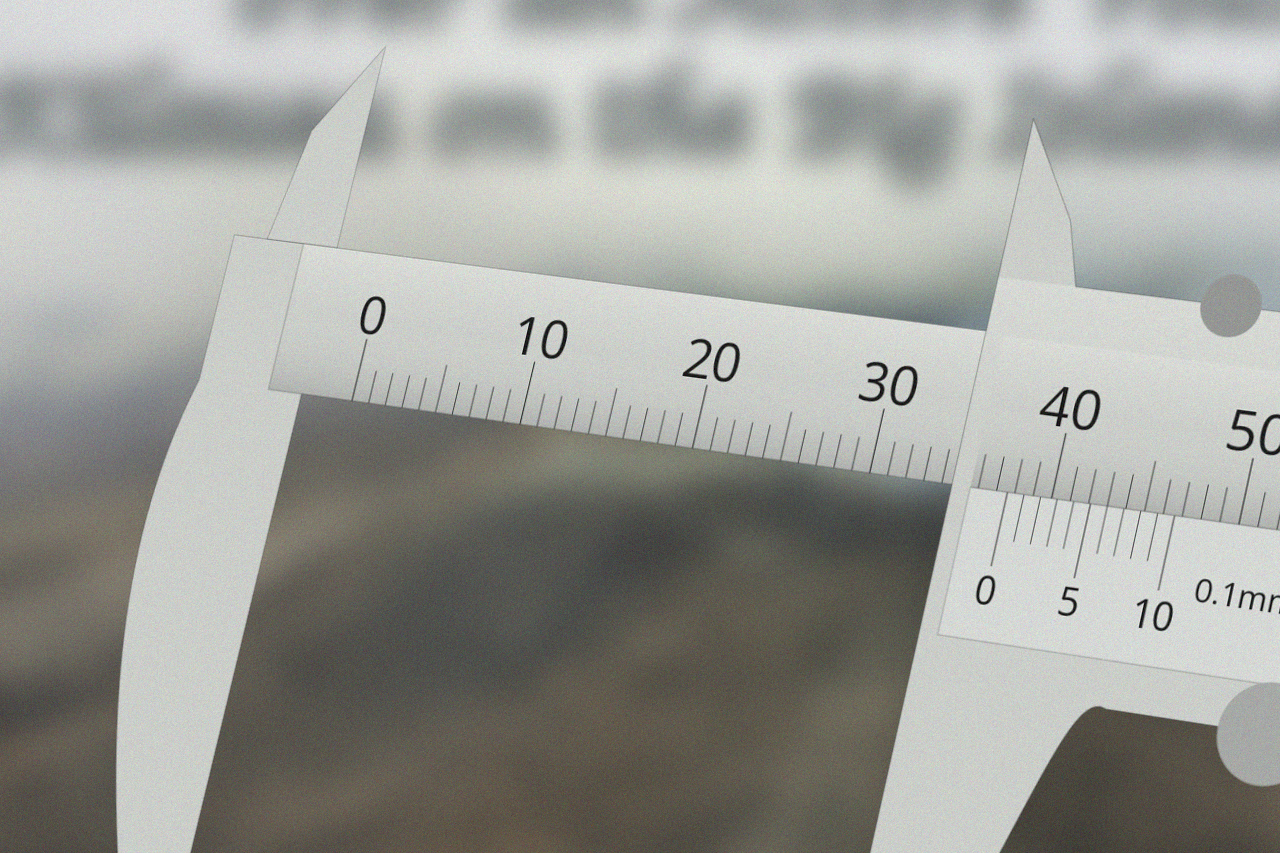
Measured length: 37.6 mm
